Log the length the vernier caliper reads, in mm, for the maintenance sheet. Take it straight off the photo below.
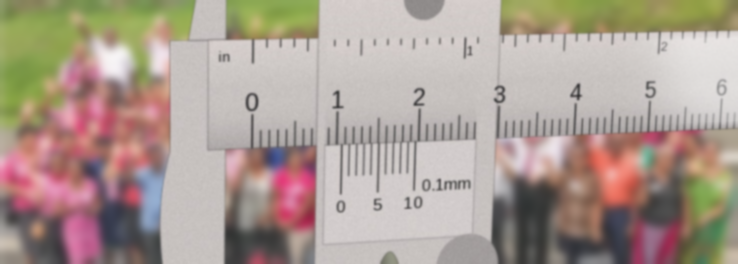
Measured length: 10.6 mm
